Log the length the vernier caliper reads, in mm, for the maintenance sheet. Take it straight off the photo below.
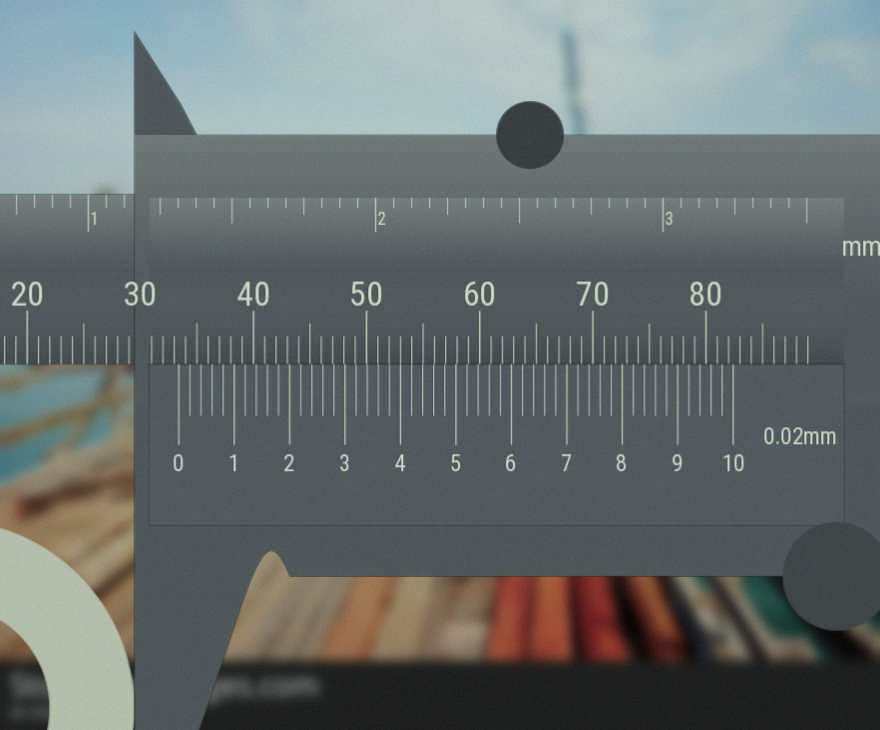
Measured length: 33.4 mm
